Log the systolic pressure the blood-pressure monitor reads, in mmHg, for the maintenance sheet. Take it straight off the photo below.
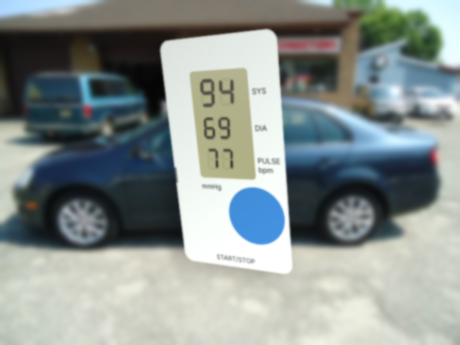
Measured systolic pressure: 94 mmHg
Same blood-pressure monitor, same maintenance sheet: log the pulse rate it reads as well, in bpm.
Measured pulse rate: 77 bpm
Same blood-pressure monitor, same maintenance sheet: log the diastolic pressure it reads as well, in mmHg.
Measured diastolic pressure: 69 mmHg
